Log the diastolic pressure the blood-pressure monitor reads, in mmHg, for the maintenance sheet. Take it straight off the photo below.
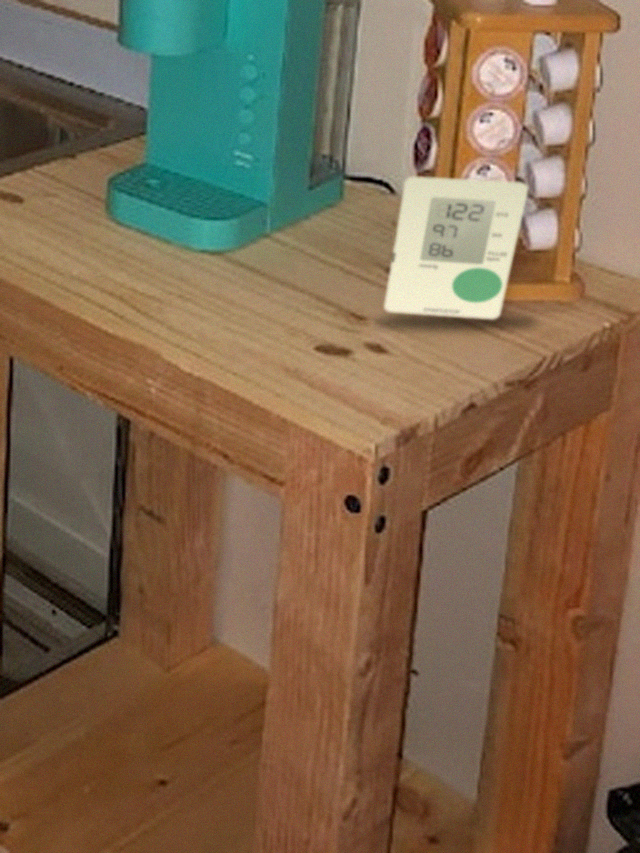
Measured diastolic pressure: 97 mmHg
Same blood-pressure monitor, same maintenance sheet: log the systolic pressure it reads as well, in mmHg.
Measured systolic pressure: 122 mmHg
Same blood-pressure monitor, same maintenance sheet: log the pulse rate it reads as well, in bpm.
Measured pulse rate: 86 bpm
